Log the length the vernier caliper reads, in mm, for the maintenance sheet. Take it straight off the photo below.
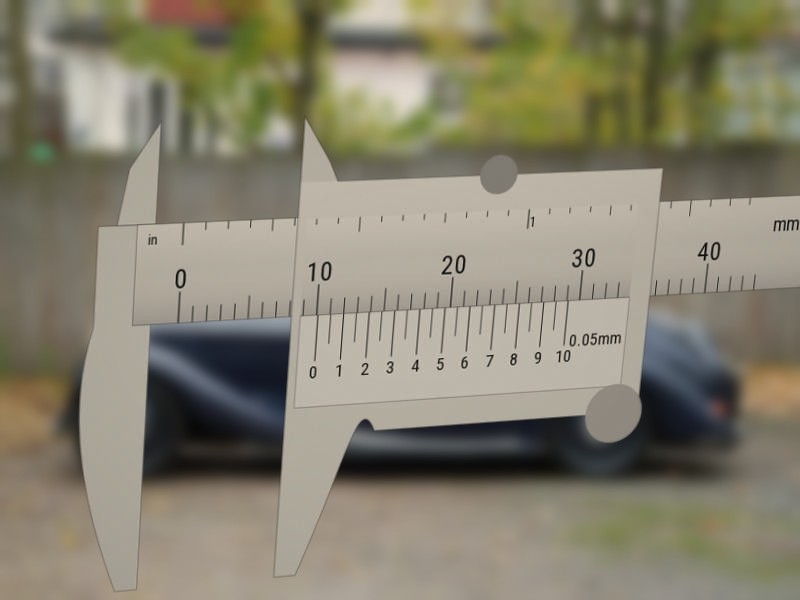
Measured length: 10.1 mm
